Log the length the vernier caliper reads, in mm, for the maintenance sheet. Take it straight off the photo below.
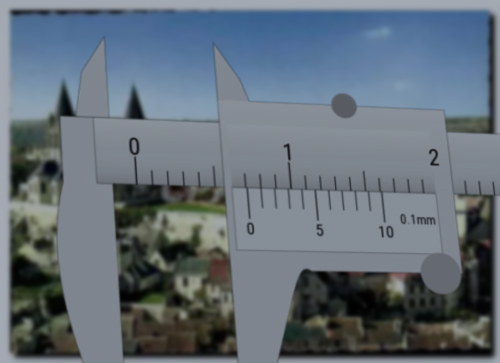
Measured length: 7.1 mm
